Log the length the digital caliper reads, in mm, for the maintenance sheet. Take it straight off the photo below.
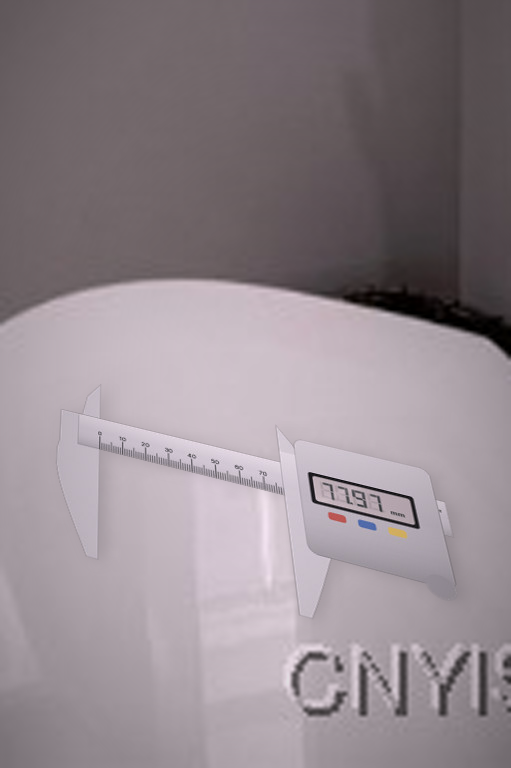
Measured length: 77.97 mm
